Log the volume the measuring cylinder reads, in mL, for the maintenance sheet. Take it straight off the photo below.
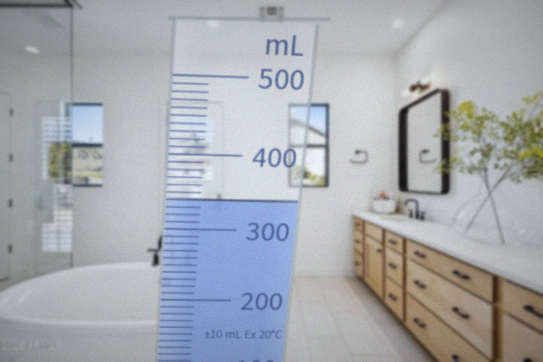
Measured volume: 340 mL
